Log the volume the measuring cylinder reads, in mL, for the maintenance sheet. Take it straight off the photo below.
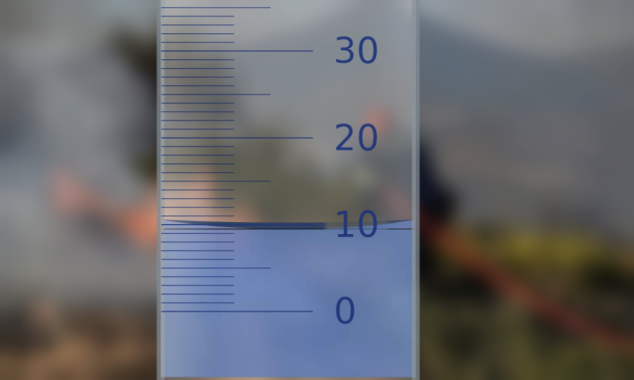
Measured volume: 9.5 mL
